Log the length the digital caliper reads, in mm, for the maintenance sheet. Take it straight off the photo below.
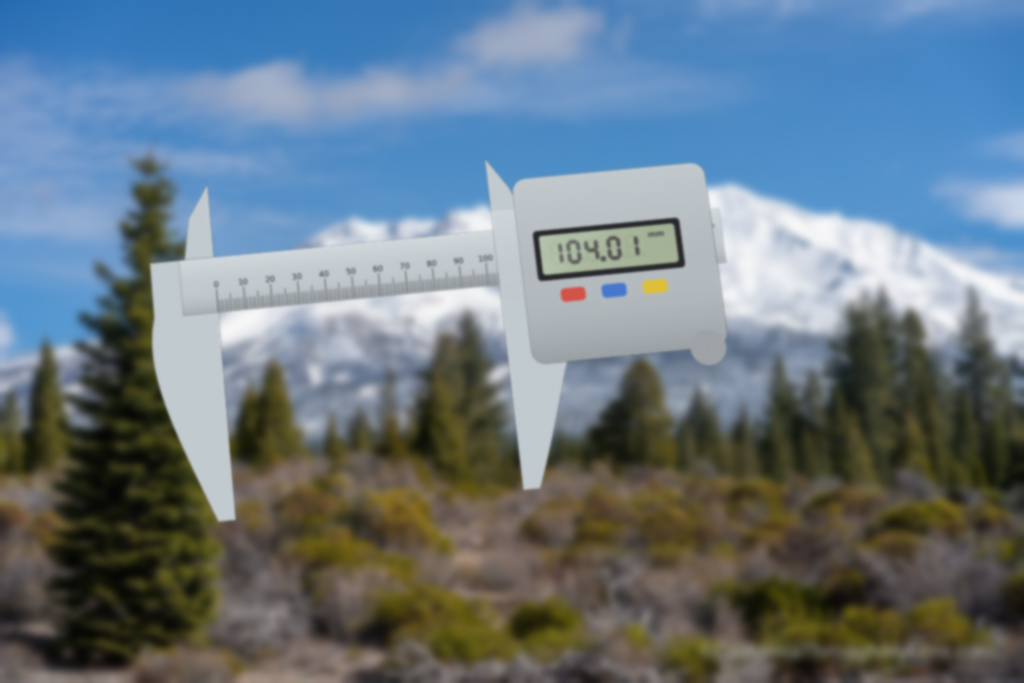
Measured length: 104.01 mm
